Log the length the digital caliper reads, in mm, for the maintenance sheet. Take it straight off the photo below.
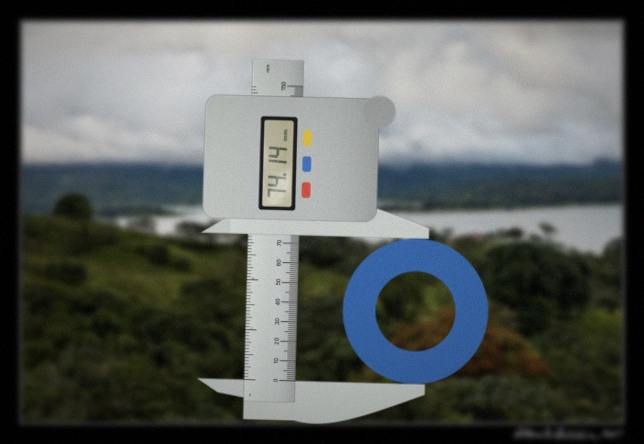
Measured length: 74.14 mm
